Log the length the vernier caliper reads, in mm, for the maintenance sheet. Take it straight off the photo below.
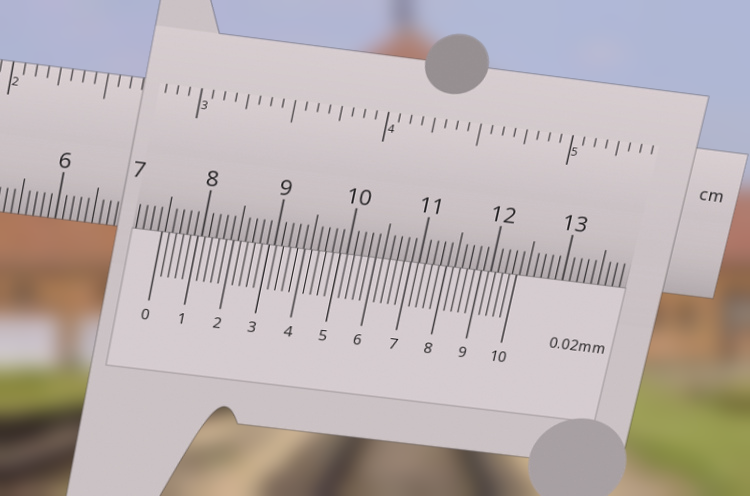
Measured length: 74.6 mm
